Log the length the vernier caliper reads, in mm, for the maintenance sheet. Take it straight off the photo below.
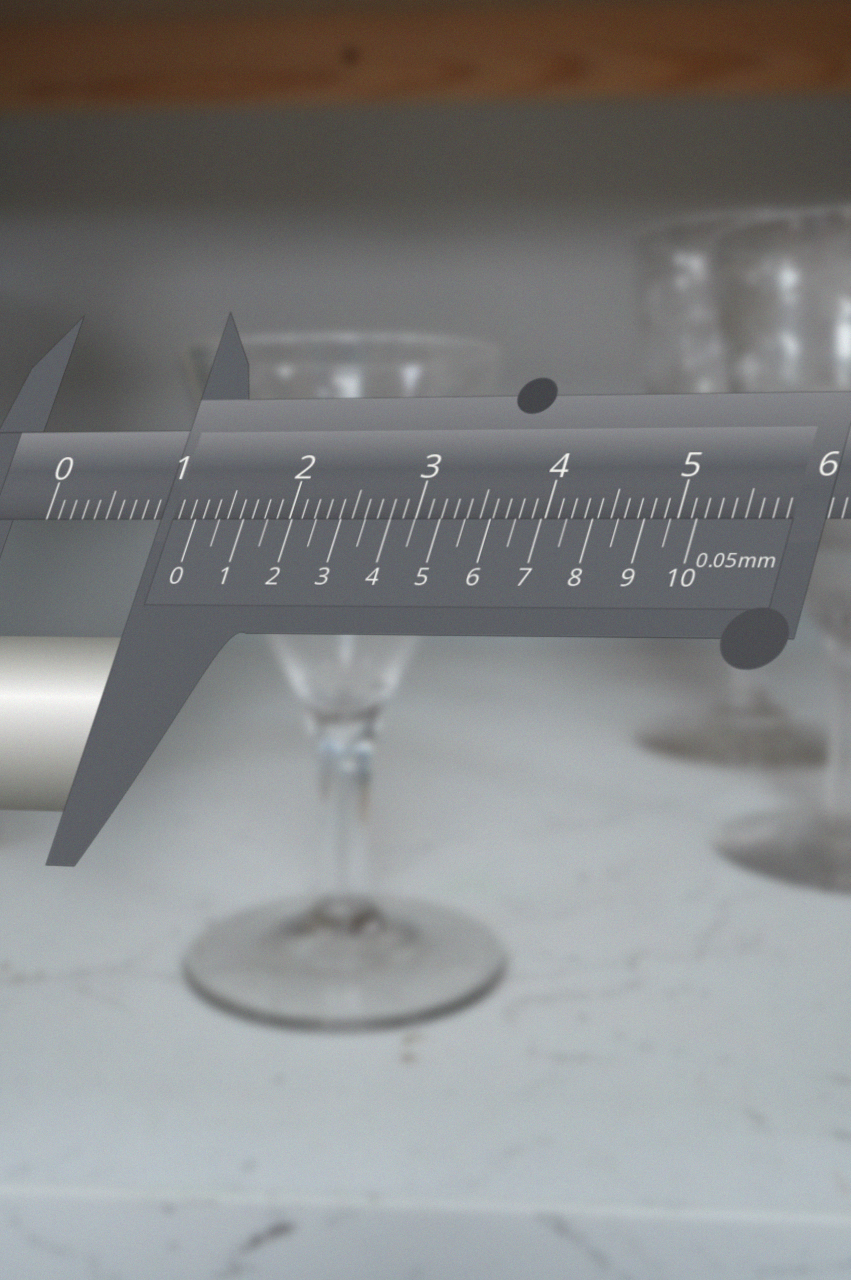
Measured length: 12.4 mm
